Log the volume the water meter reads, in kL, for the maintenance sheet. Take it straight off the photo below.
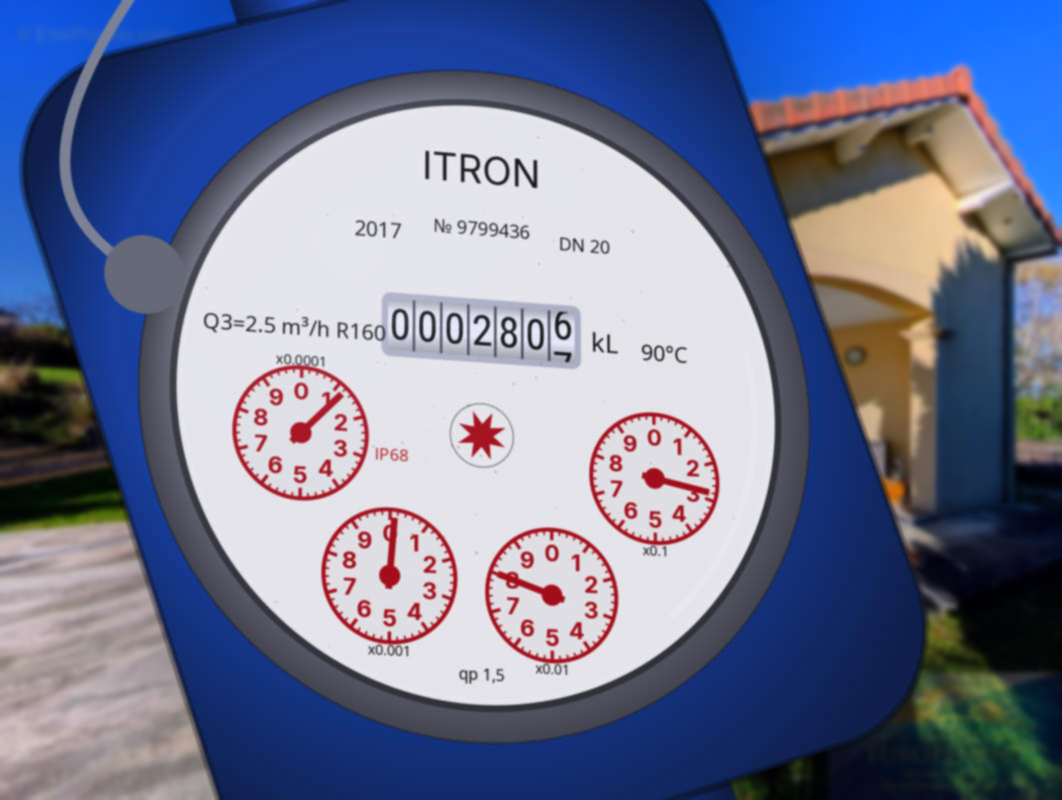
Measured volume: 2806.2801 kL
